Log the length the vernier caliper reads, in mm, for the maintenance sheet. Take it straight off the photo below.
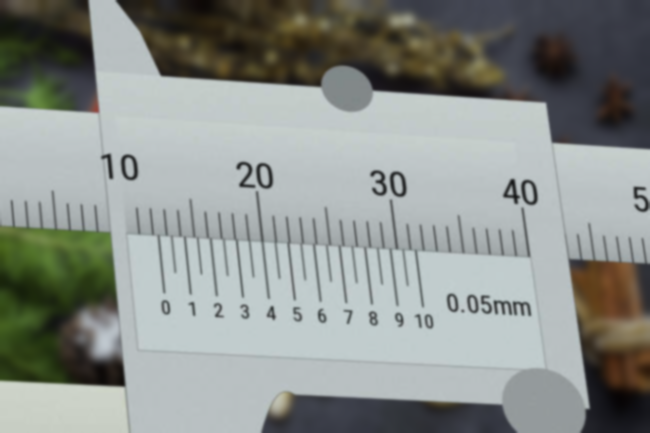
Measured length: 12.4 mm
